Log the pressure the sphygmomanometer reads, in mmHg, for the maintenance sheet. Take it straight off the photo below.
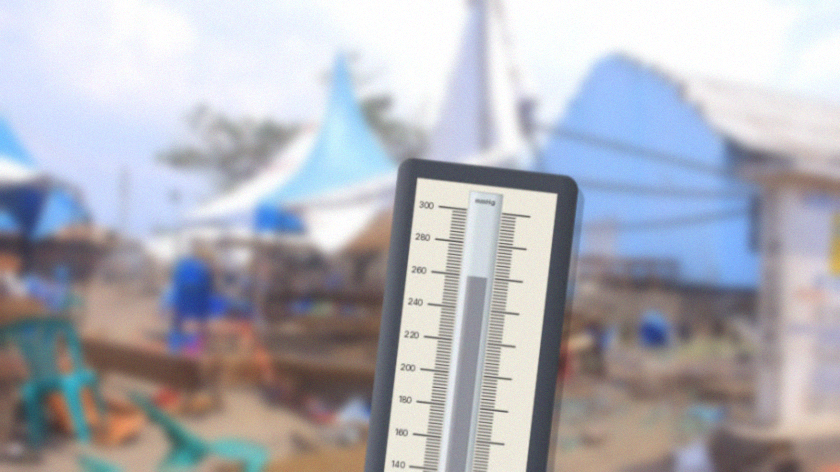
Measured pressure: 260 mmHg
